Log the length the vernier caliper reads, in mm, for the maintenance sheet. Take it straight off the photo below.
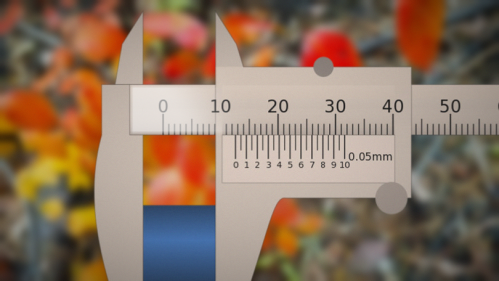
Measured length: 12.6 mm
